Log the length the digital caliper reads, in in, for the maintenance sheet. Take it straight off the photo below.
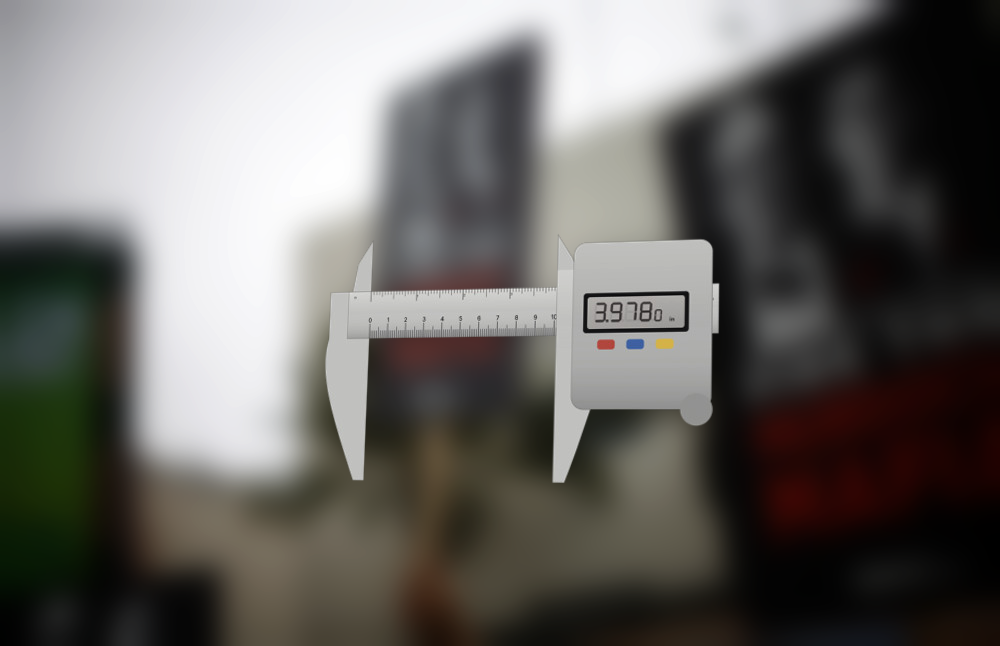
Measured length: 3.9780 in
